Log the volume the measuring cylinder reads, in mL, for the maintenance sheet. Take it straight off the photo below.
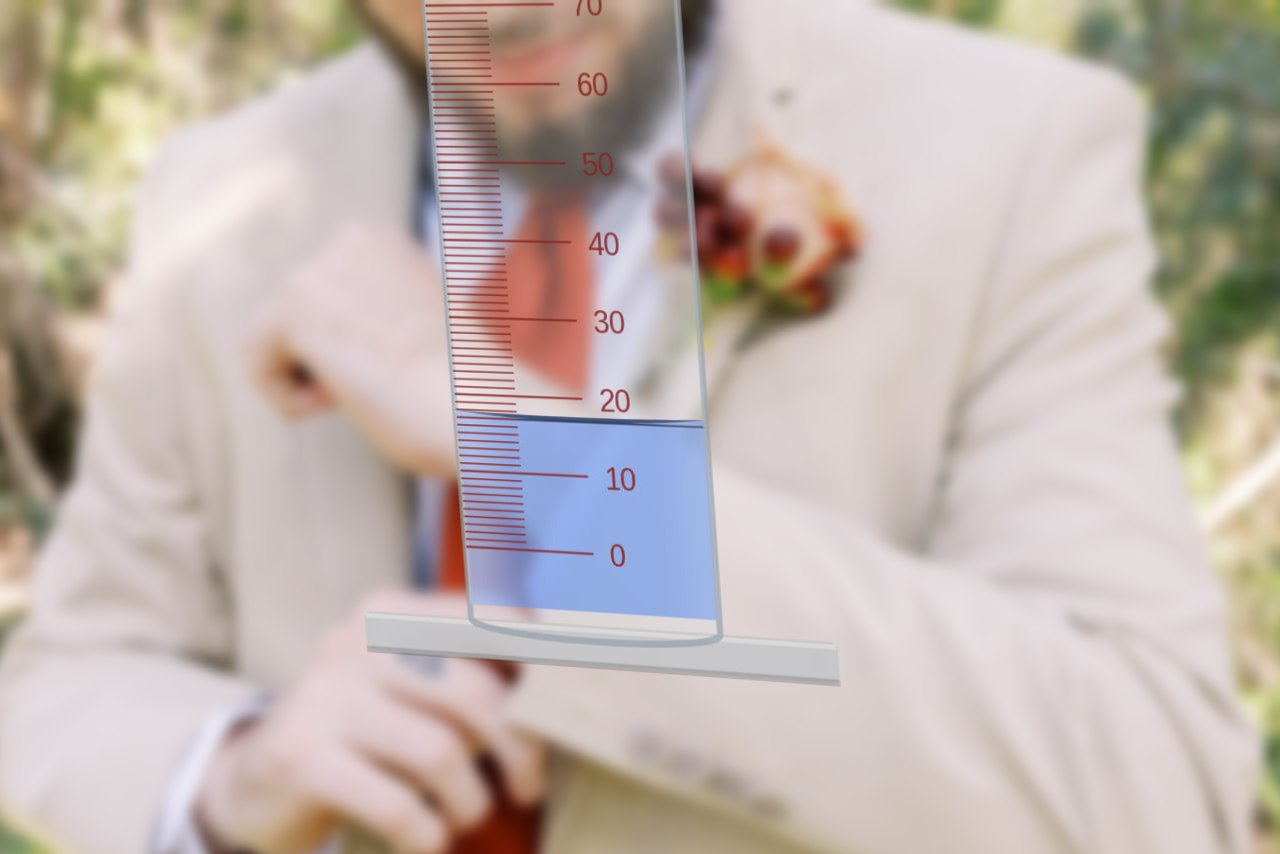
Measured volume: 17 mL
